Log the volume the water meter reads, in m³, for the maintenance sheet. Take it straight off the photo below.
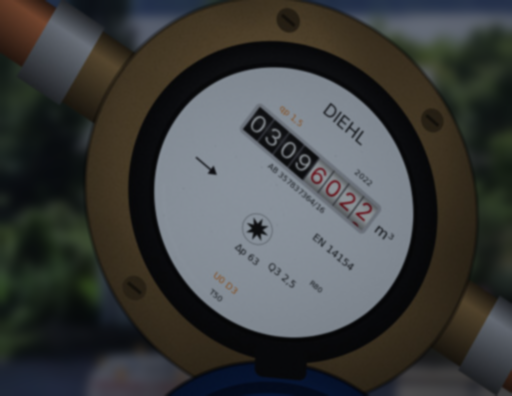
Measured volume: 309.6022 m³
